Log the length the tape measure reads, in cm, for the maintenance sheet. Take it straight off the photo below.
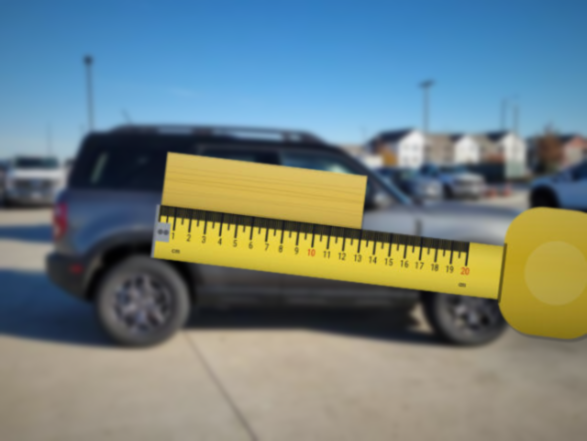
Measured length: 13 cm
